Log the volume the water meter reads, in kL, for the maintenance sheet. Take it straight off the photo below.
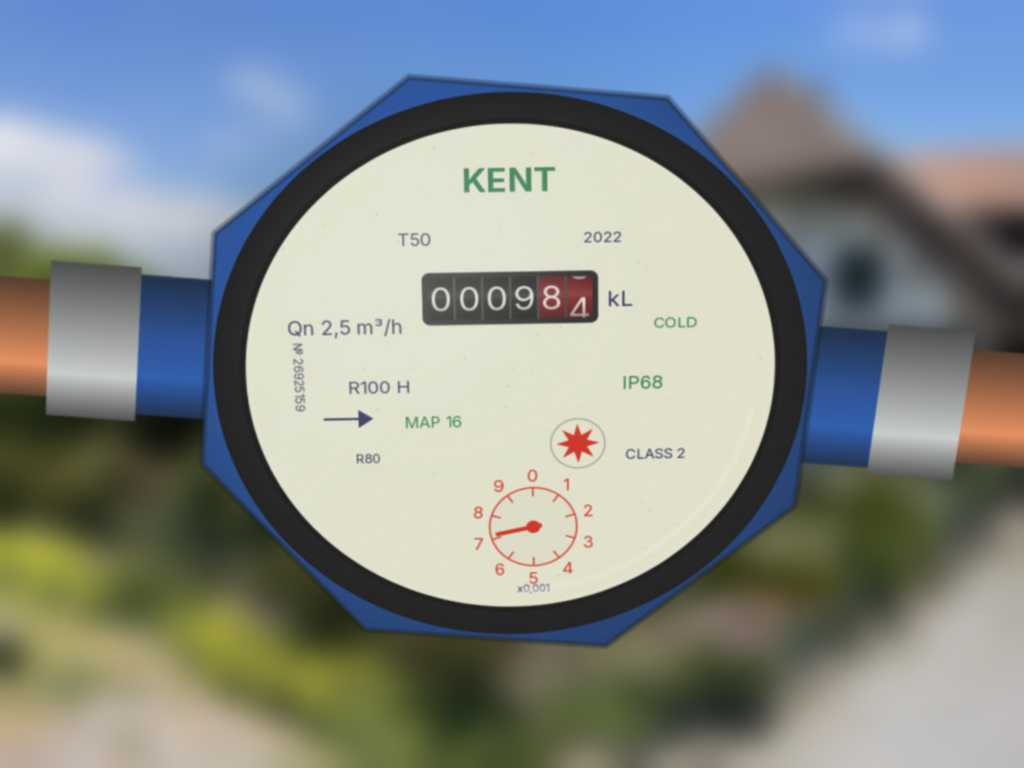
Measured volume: 9.837 kL
